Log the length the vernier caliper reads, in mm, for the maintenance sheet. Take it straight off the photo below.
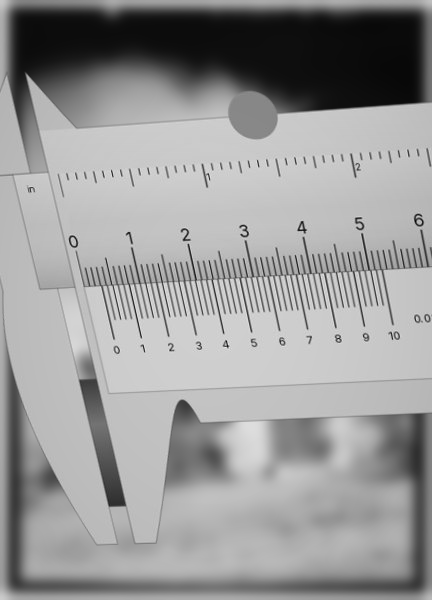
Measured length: 3.2 mm
